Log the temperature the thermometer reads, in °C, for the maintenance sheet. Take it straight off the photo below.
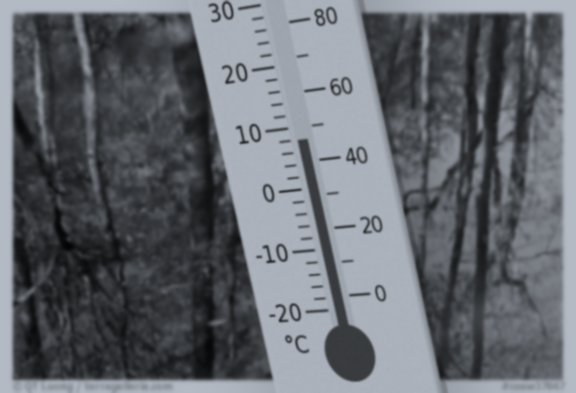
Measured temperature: 8 °C
